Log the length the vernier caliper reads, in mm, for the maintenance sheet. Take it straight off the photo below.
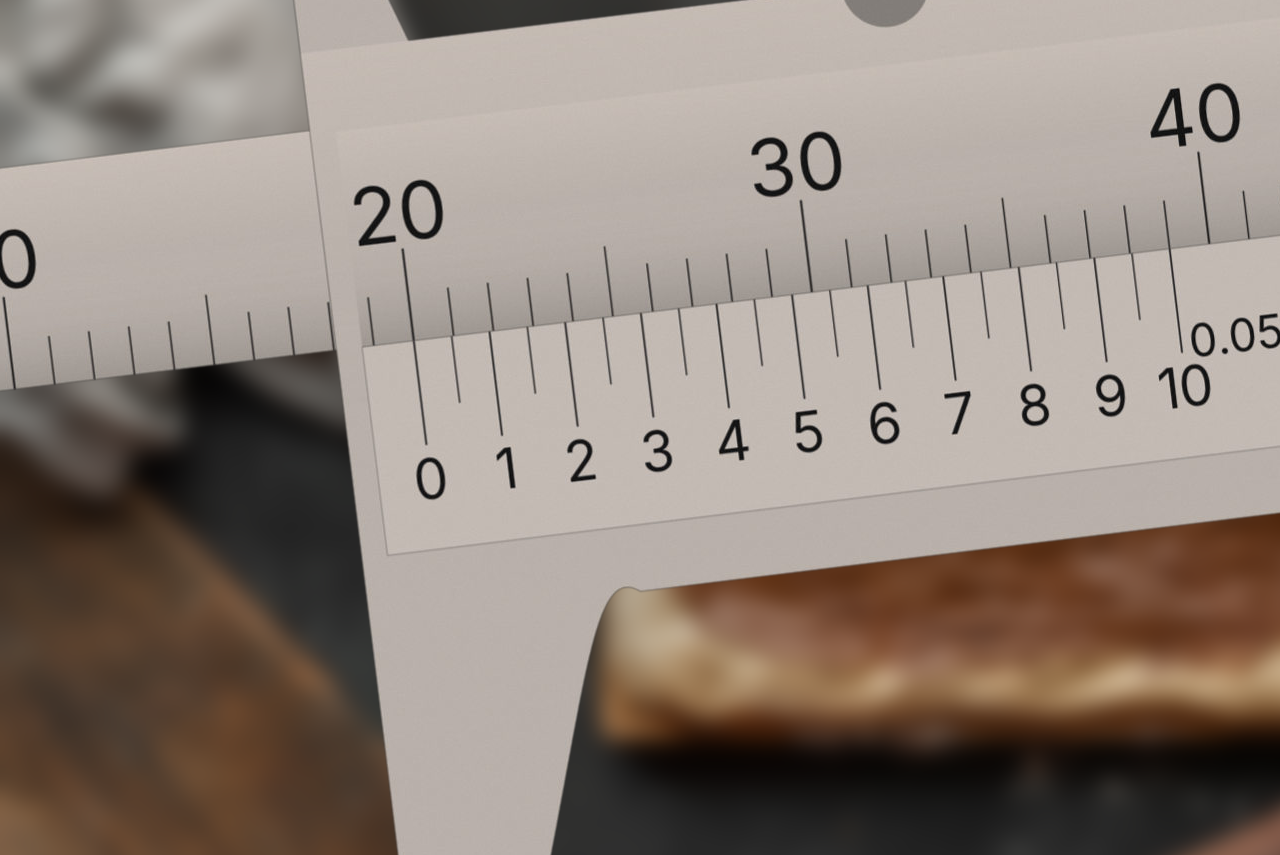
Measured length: 20.00 mm
